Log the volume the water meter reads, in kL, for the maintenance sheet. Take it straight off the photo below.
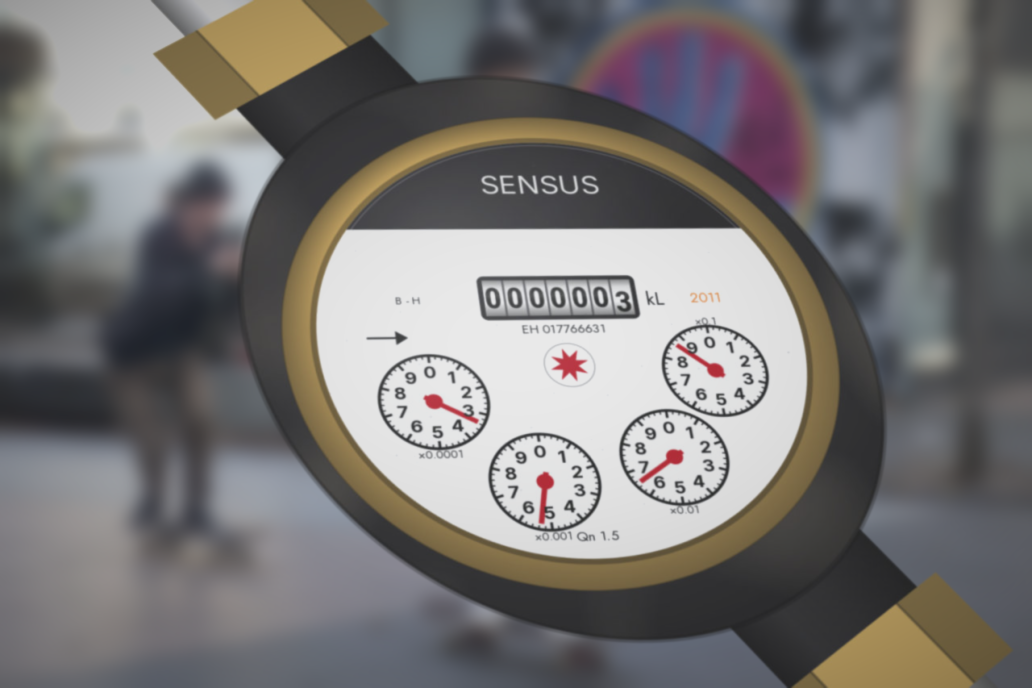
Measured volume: 2.8653 kL
